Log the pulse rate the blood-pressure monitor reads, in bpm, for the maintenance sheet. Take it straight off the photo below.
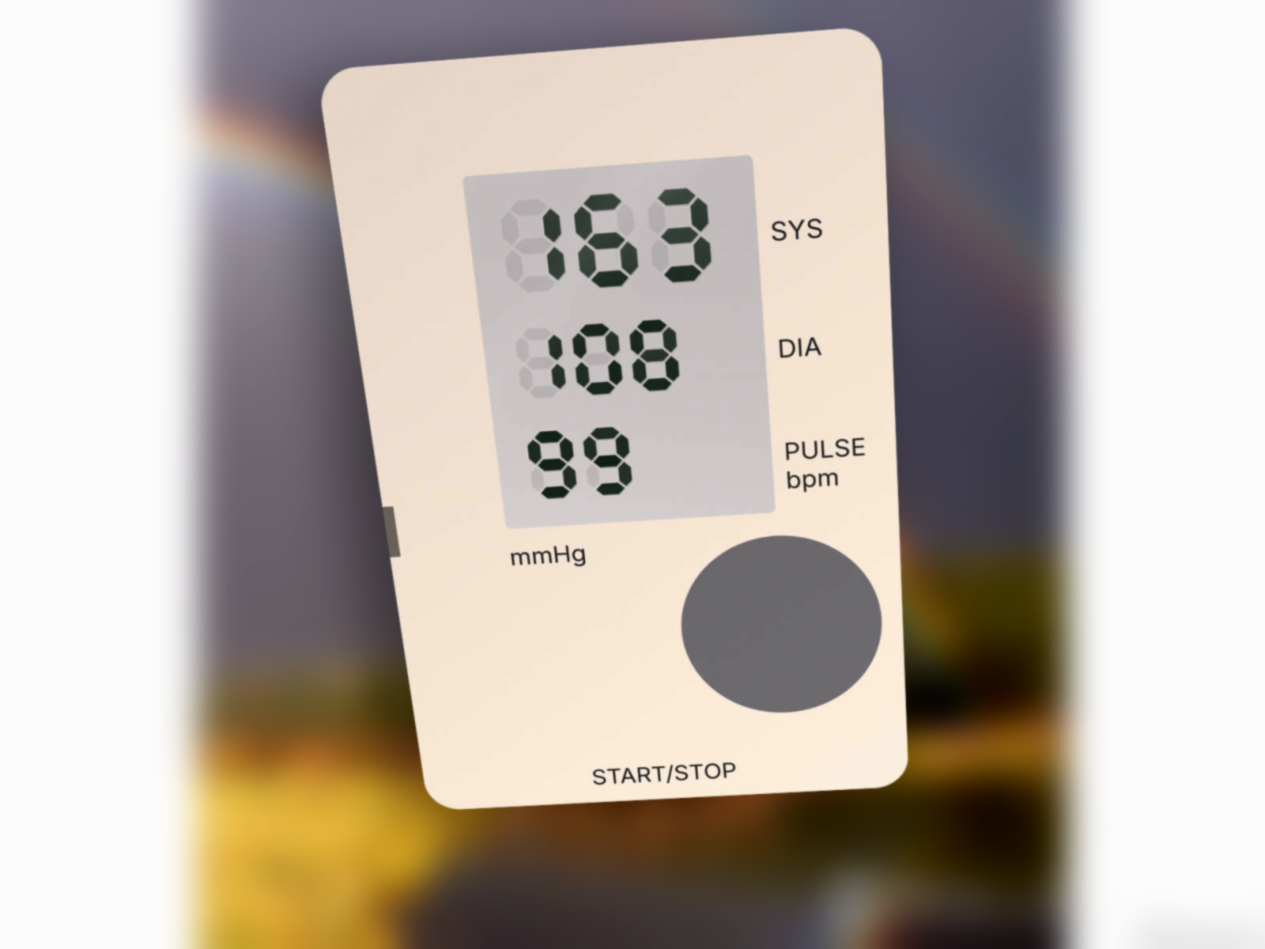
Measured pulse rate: 99 bpm
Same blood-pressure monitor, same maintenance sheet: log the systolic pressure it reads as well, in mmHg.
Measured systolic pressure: 163 mmHg
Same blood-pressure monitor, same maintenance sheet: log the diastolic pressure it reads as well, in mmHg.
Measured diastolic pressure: 108 mmHg
